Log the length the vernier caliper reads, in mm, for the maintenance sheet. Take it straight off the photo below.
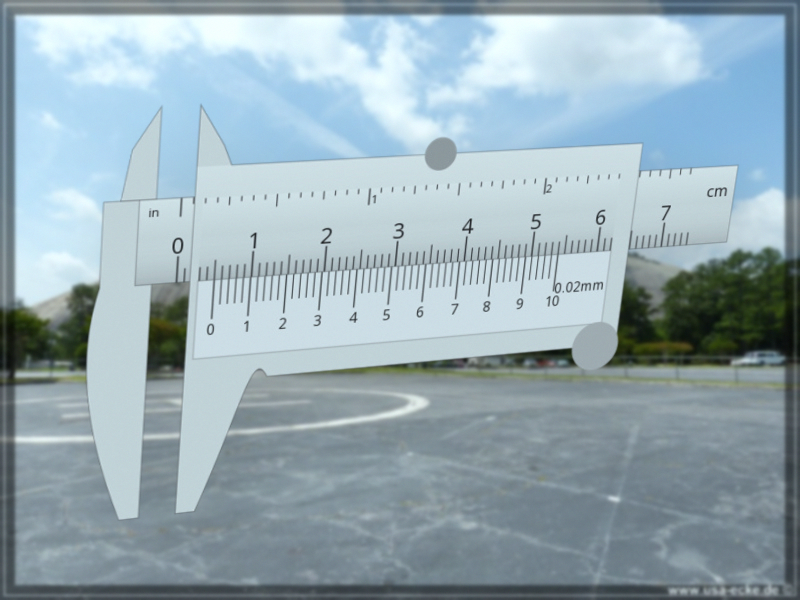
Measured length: 5.0 mm
